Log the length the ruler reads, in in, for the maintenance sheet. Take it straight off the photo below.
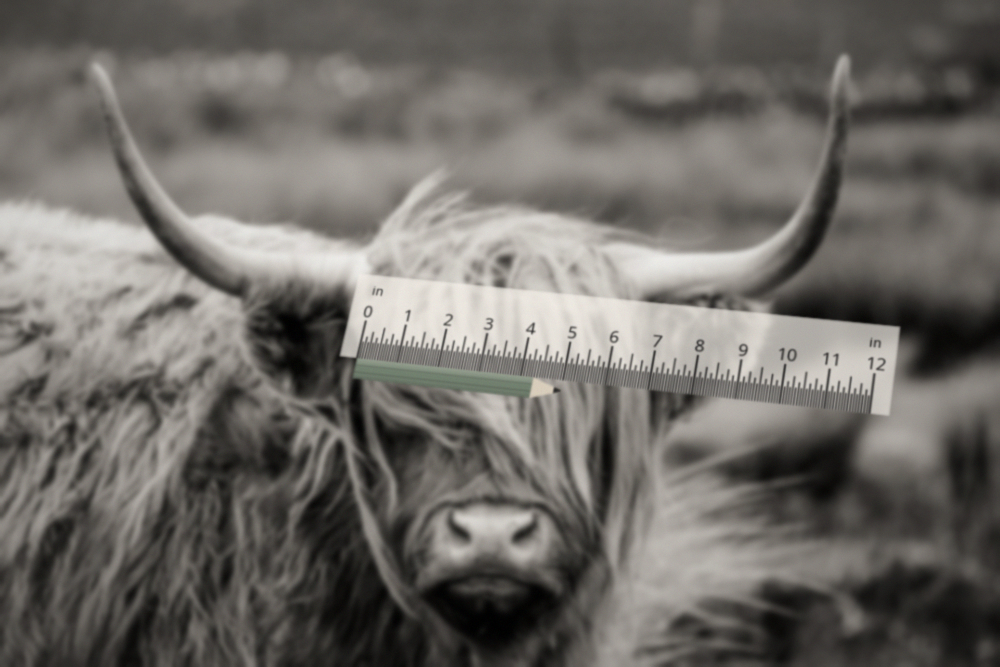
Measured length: 5 in
